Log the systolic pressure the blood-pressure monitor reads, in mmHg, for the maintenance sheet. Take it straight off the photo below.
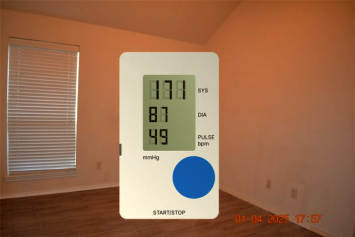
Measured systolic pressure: 171 mmHg
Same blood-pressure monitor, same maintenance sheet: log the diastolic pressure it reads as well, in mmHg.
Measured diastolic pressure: 87 mmHg
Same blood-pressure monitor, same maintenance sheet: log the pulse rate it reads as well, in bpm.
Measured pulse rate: 49 bpm
